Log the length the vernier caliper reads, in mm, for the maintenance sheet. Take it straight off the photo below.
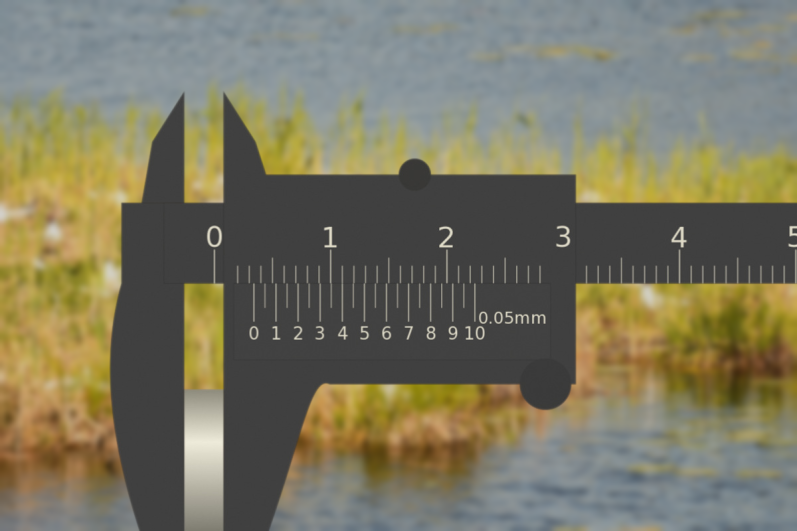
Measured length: 3.4 mm
